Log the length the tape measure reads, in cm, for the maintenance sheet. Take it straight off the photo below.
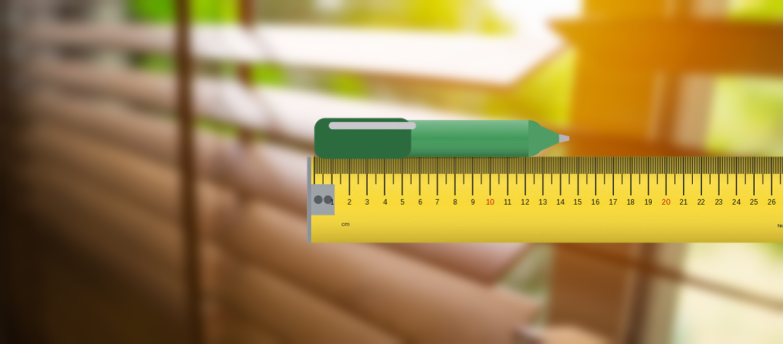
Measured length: 14.5 cm
